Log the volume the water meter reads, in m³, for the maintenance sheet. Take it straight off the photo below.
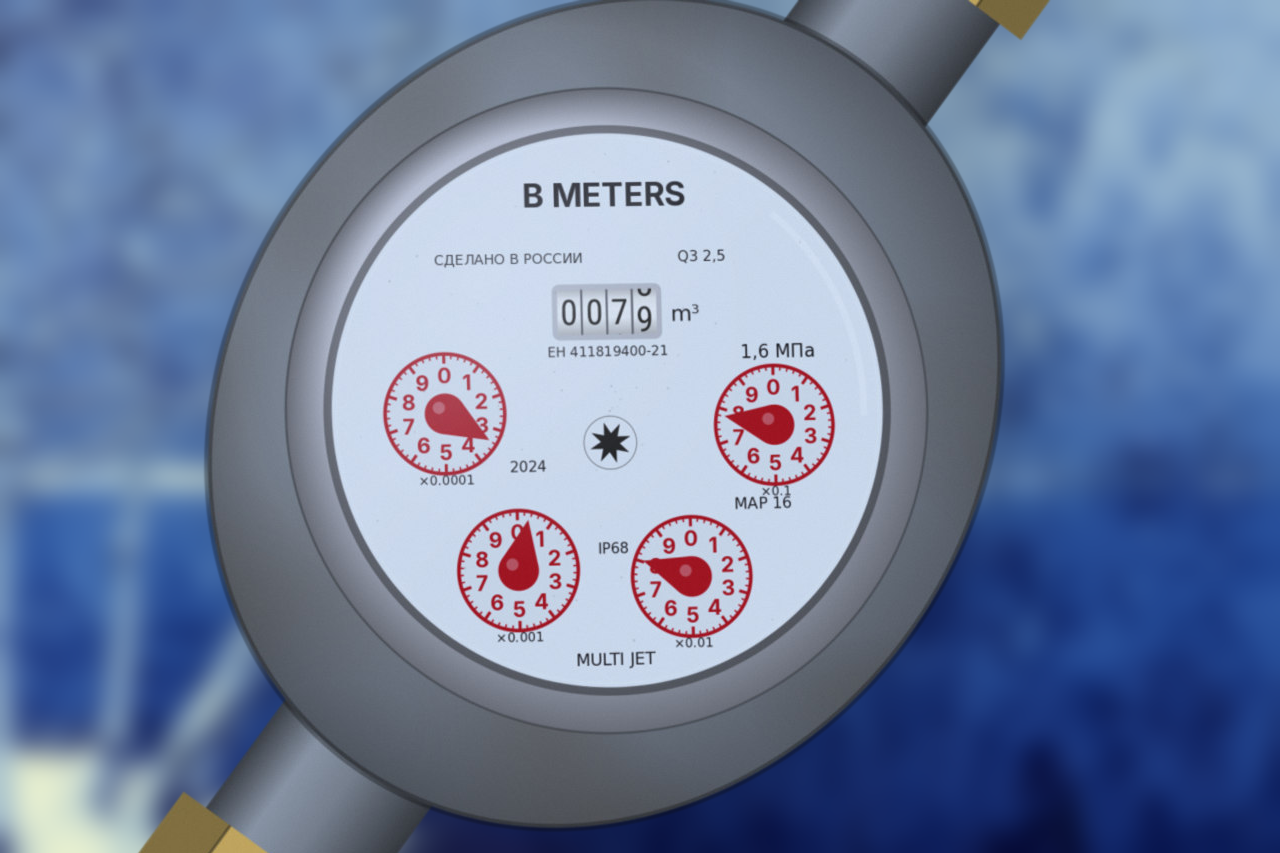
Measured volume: 78.7803 m³
